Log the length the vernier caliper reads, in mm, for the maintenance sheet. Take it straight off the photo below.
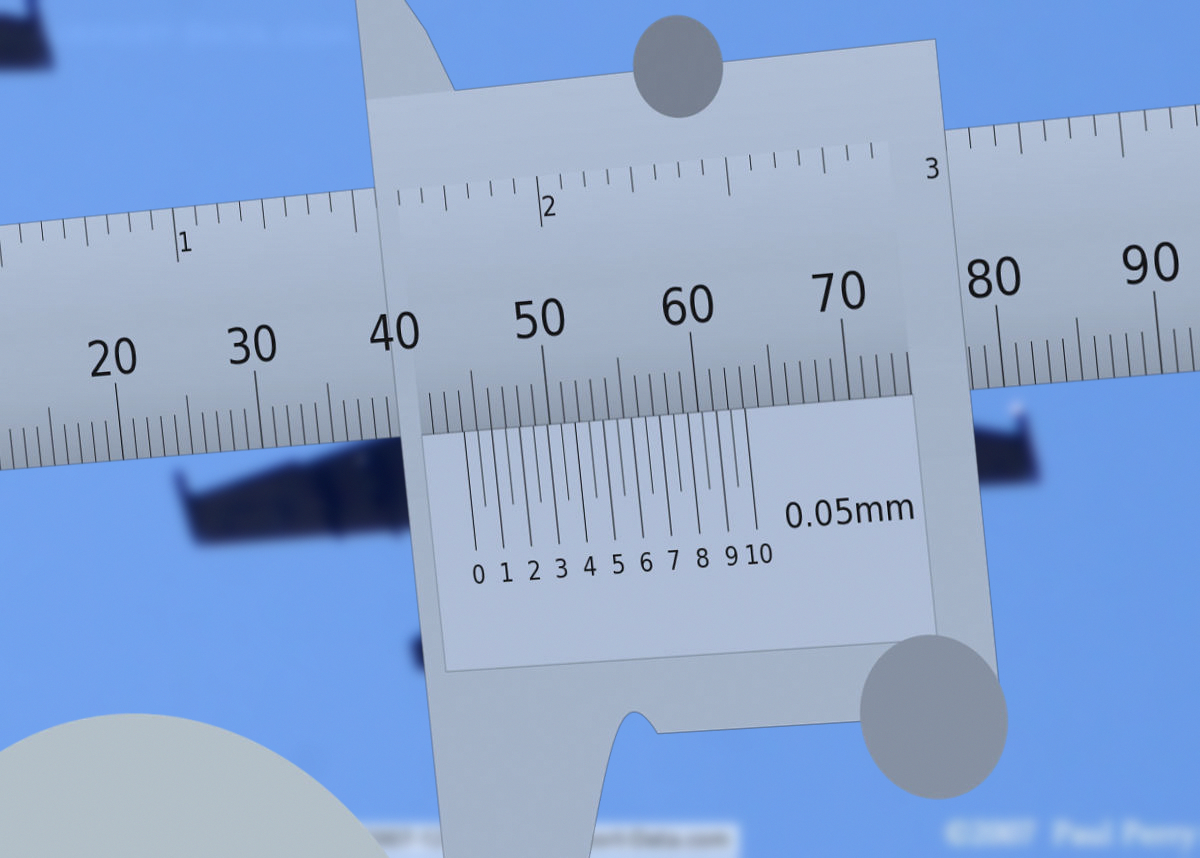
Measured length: 44.1 mm
